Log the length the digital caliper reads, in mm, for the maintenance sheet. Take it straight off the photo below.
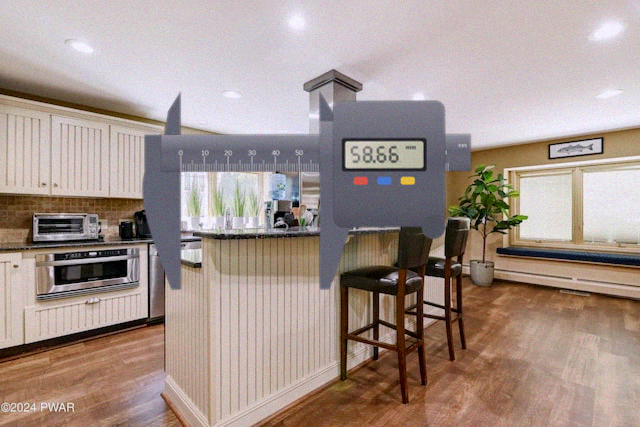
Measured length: 58.66 mm
